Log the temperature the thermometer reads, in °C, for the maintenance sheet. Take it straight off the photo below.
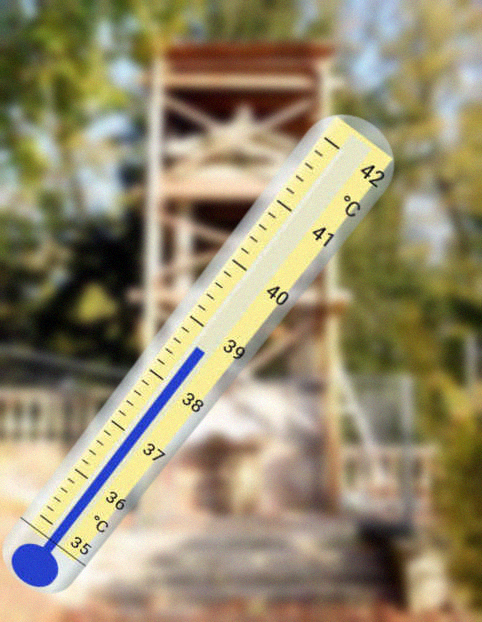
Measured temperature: 38.7 °C
